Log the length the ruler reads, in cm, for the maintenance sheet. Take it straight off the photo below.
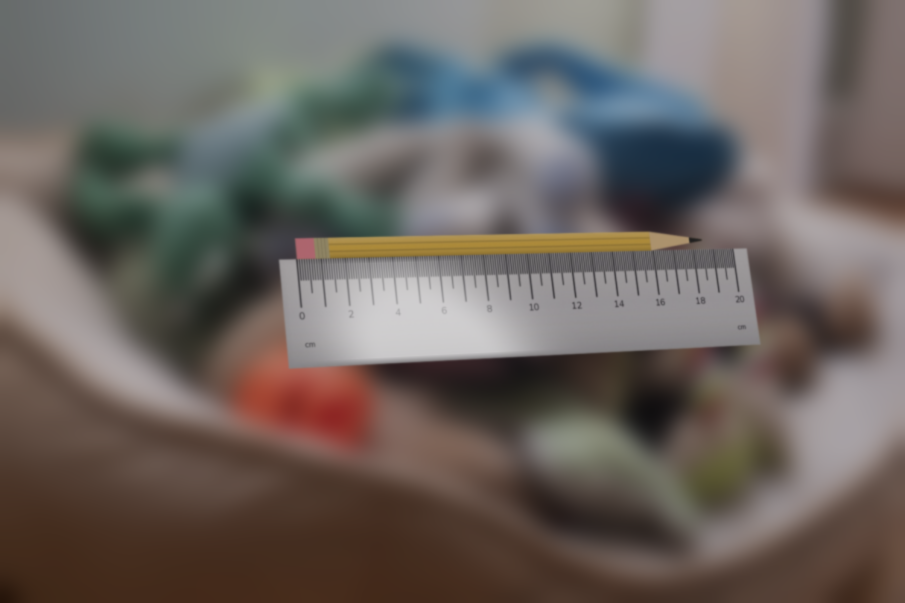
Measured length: 18.5 cm
